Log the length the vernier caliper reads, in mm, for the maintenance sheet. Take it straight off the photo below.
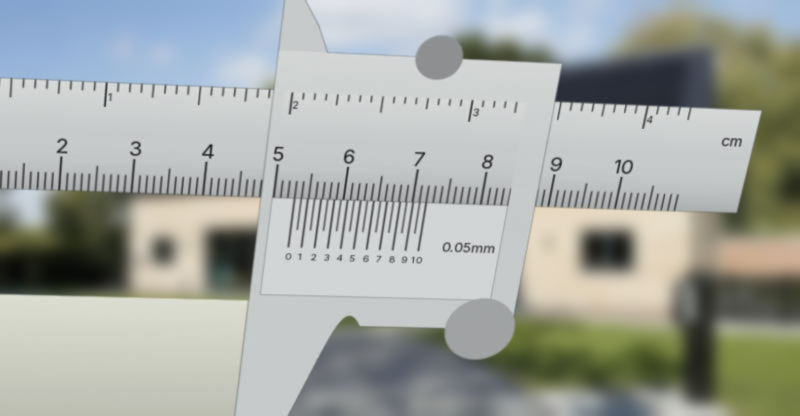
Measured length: 53.0 mm
